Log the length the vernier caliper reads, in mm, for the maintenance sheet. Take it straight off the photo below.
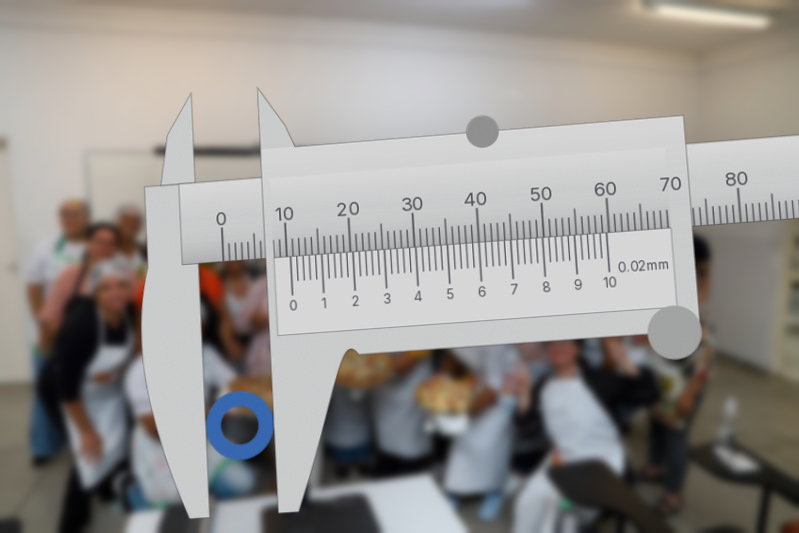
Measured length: 10.6 mm
